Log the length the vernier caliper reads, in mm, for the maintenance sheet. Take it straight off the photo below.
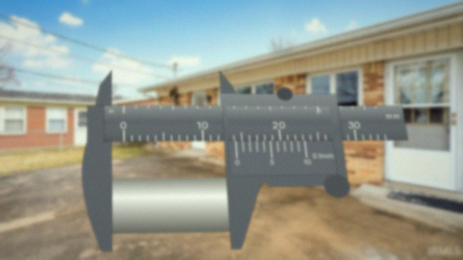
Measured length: 14.2 mm
